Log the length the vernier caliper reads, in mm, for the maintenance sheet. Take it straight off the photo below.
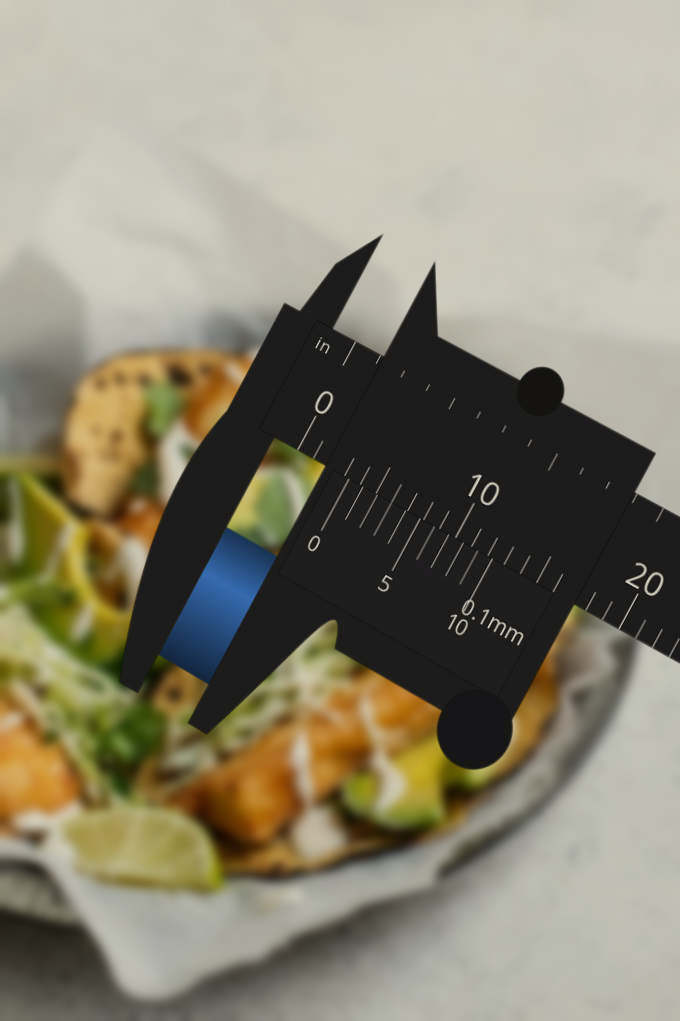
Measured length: 3.3 mm
